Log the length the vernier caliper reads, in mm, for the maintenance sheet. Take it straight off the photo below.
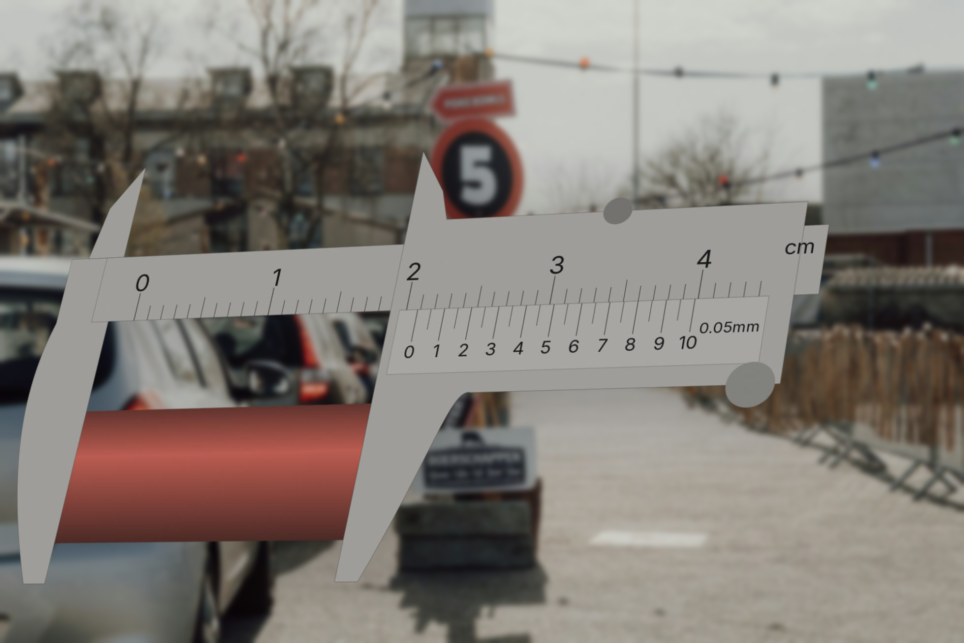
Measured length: 20.8 mm
